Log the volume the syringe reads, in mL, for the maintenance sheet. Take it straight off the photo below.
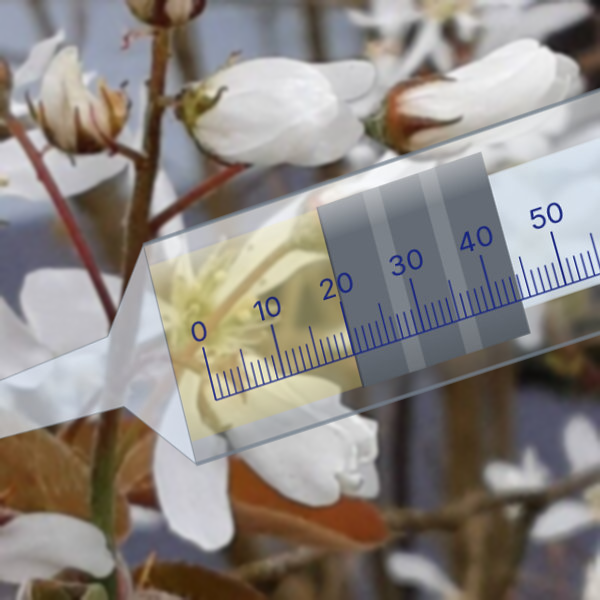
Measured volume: 20 mL
